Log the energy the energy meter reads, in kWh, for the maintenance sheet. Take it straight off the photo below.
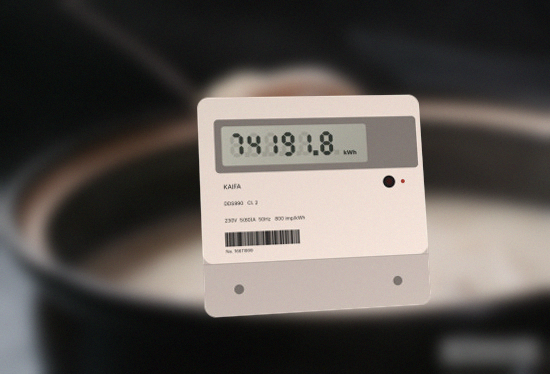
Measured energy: 74191.8 kWh
